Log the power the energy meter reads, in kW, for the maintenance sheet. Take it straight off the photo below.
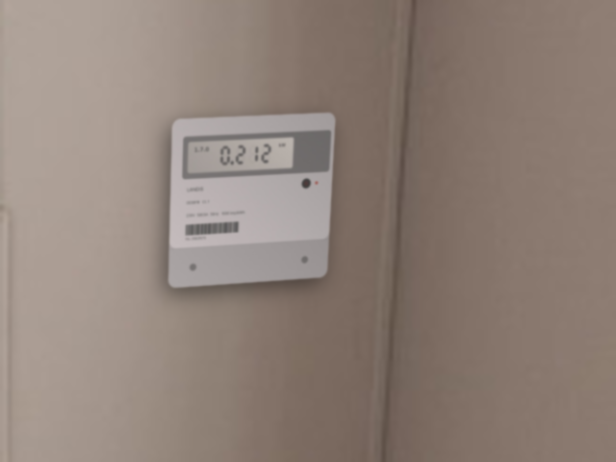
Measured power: 0.212 kW
